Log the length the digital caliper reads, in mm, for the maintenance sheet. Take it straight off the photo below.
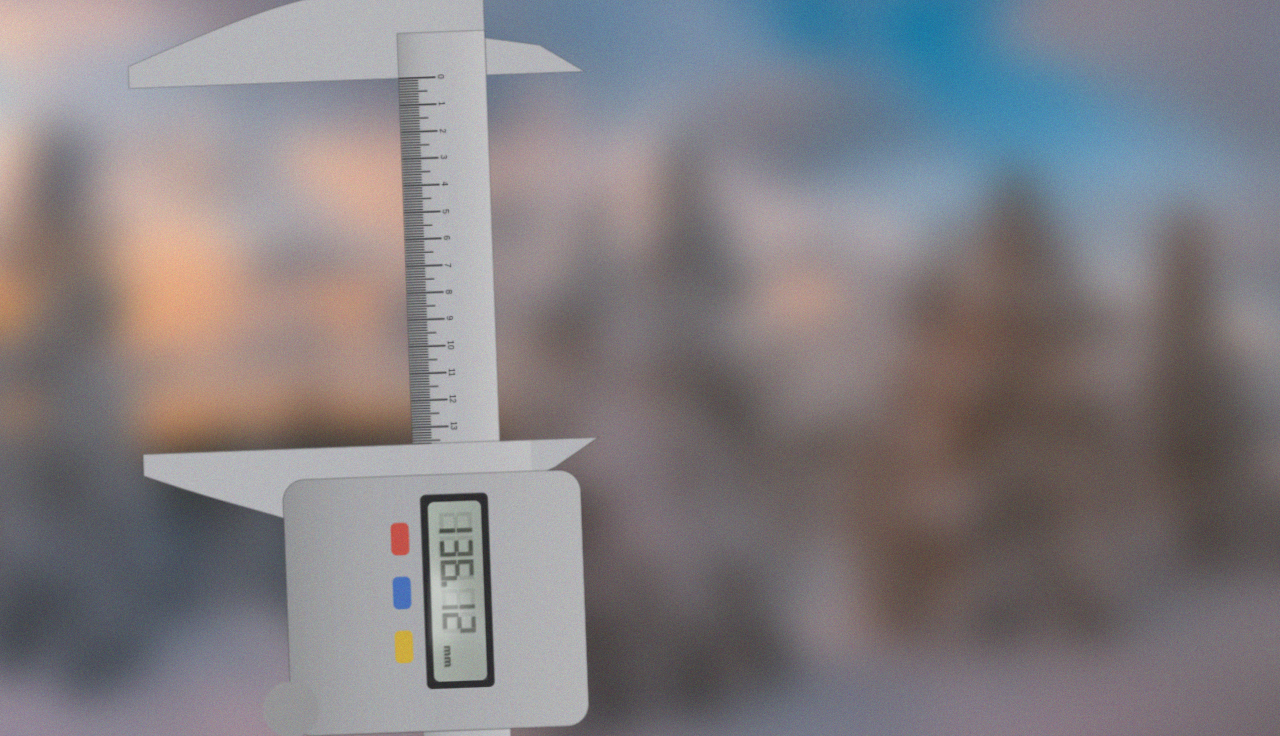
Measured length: 136.12 mm
